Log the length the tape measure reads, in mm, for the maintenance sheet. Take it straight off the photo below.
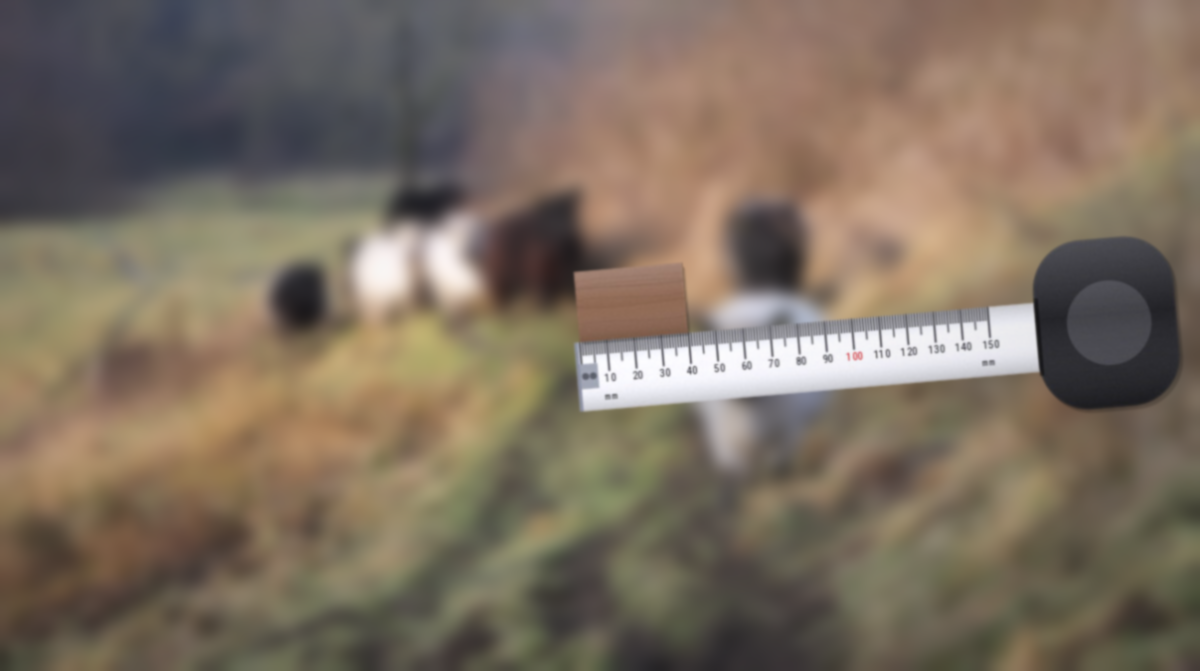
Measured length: 40 mm
